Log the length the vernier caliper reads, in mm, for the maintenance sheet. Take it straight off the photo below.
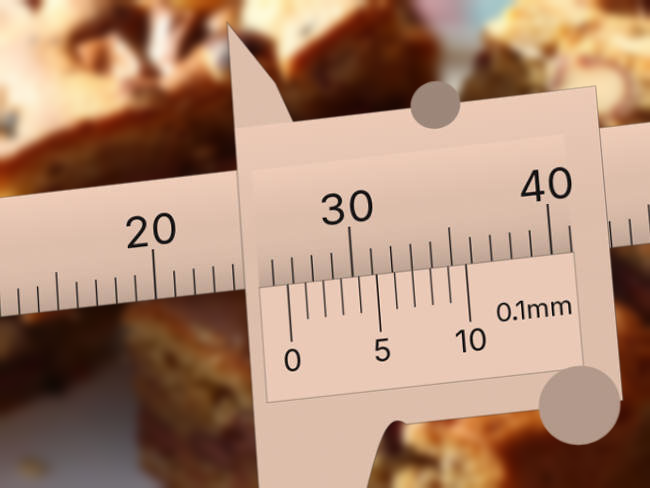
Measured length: 26.7 mm
